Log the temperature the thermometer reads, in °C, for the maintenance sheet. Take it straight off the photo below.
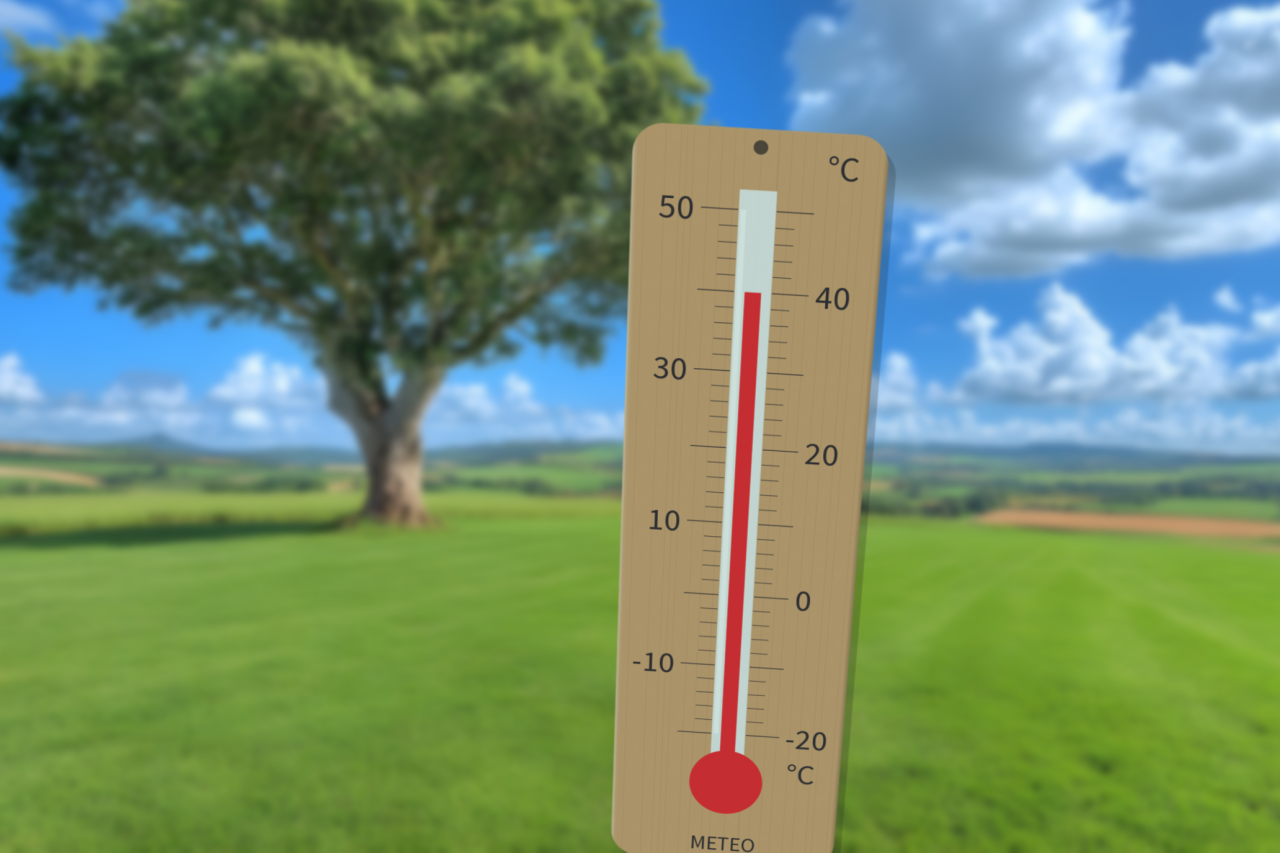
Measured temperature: 40 °C
